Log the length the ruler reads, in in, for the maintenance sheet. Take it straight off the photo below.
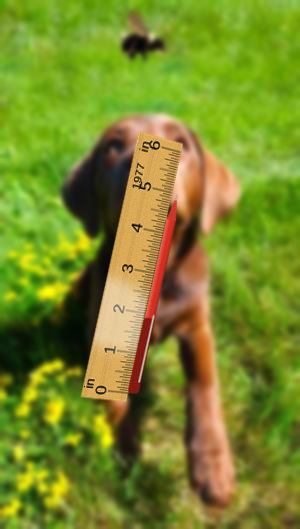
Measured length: 5 in
